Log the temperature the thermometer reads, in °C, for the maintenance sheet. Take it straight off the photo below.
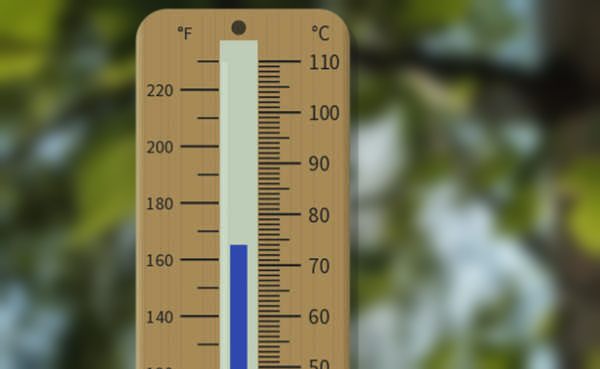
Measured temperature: 74 °C
